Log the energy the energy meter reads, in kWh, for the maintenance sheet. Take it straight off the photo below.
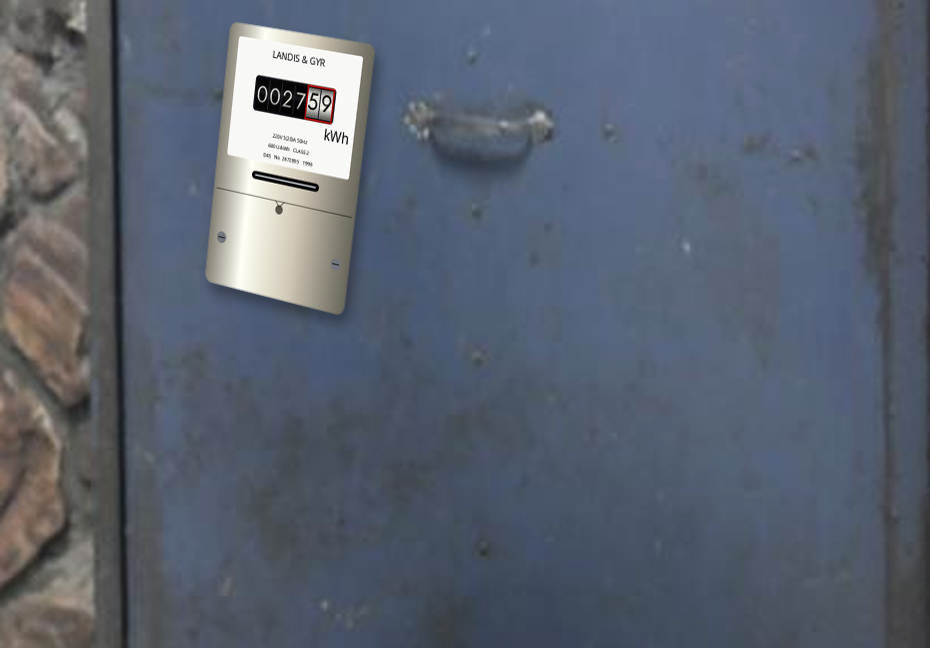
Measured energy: 27.59 kWh
